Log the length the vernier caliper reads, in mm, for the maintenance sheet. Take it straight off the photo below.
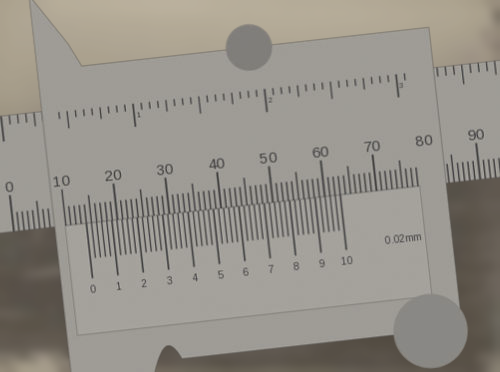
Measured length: 14.0 mm
